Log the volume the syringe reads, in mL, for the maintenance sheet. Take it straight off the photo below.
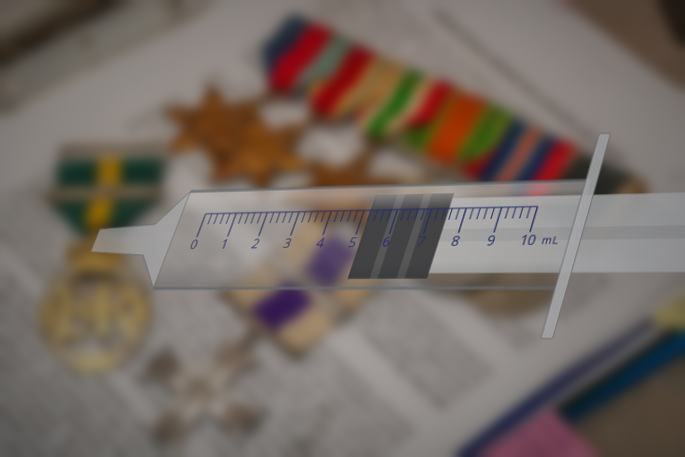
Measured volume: 5.2 mL
